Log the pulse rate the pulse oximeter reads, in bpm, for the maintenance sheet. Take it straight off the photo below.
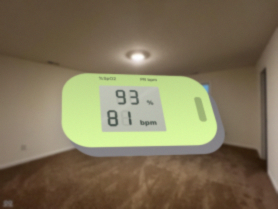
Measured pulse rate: 81 bpm
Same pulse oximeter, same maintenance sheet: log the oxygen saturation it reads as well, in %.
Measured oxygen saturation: 93 %
